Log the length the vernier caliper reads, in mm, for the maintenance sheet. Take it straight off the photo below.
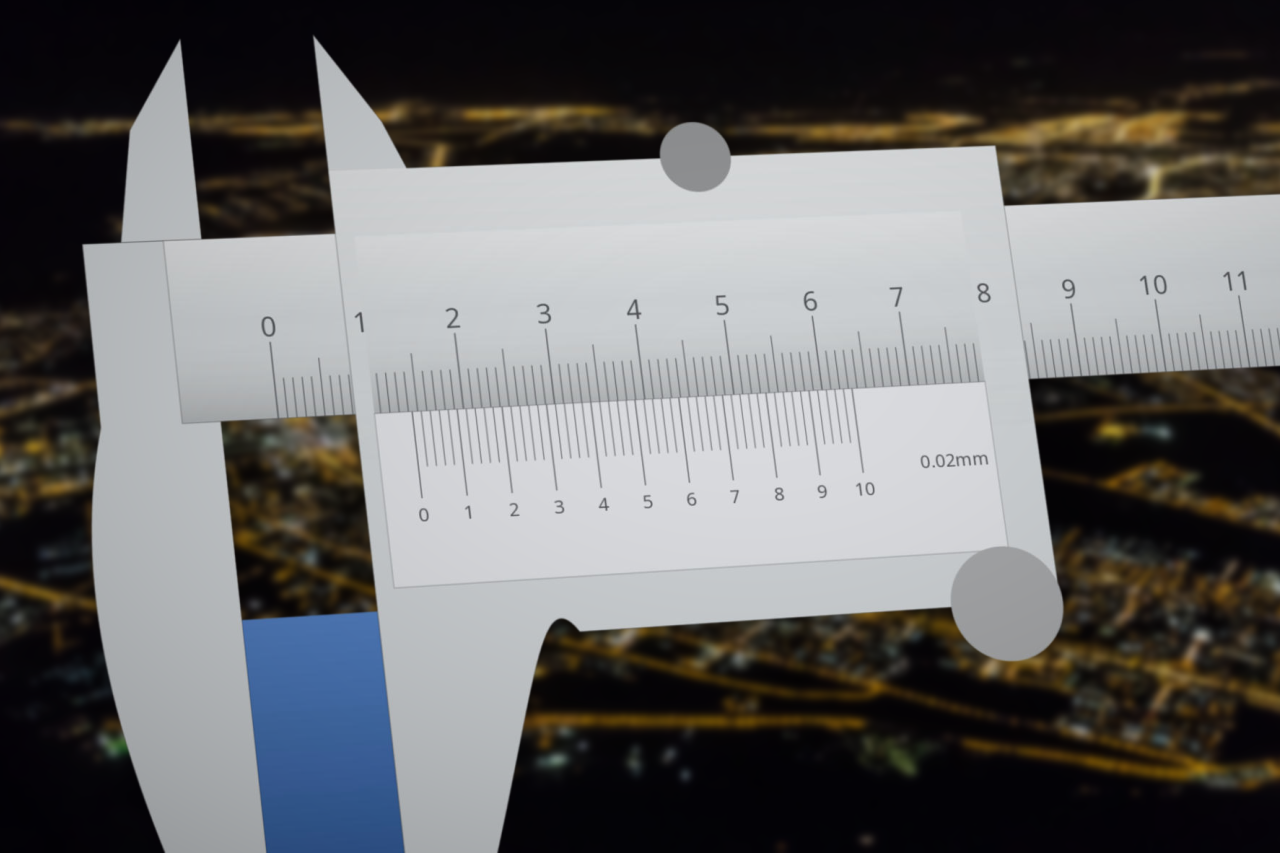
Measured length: 14.4 mm
